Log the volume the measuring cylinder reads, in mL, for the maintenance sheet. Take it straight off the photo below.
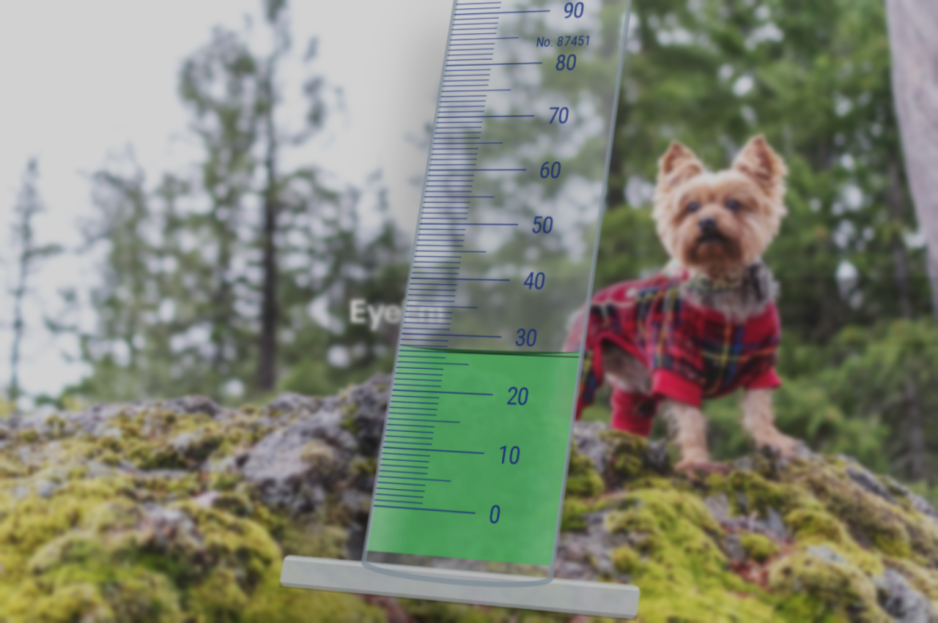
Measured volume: 27 mL
